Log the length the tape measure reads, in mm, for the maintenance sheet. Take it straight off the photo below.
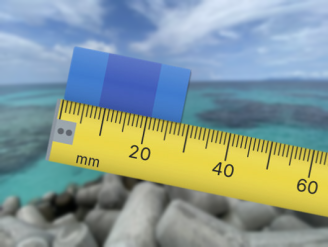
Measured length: 28 mm
